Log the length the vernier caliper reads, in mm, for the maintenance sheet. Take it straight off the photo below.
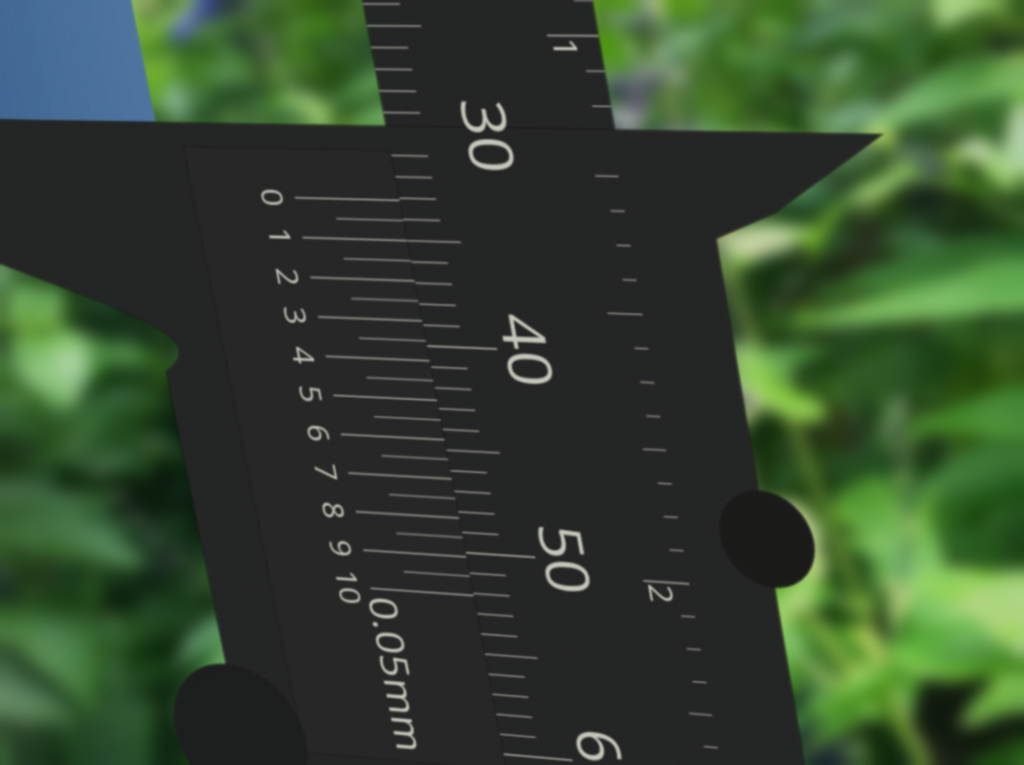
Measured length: 33.1 mm
